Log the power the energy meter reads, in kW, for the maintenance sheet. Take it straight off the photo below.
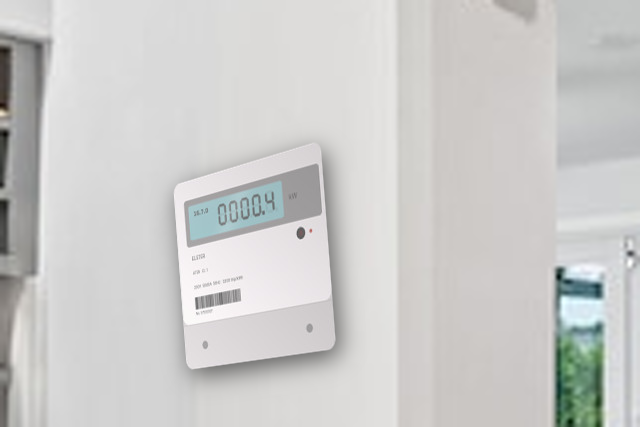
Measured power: 0.4 kW
